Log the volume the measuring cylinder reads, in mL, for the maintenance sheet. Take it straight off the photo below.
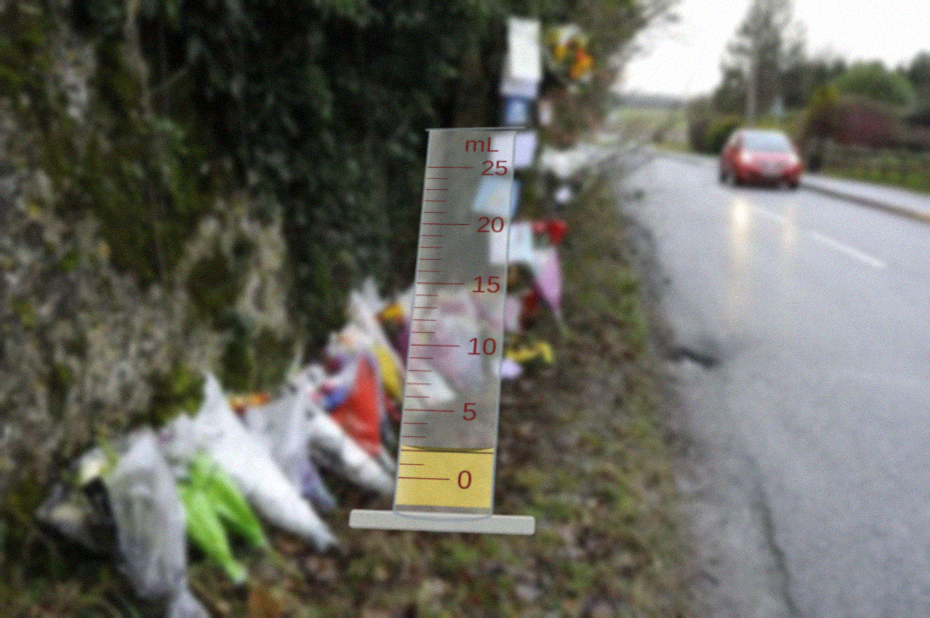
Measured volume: 2 mL
